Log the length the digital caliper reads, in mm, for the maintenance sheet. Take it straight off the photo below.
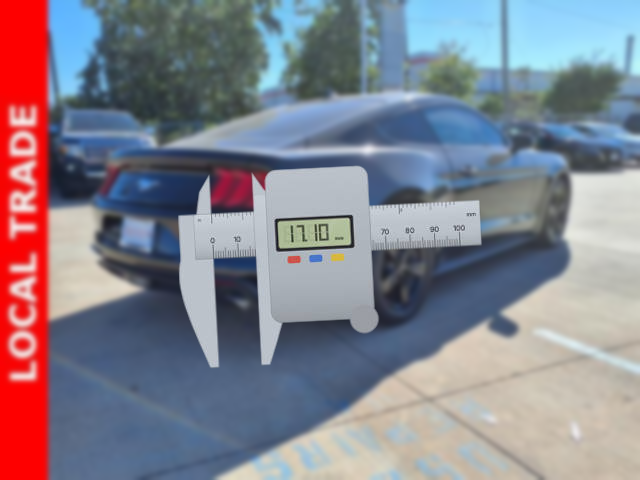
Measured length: 17.10 mm
